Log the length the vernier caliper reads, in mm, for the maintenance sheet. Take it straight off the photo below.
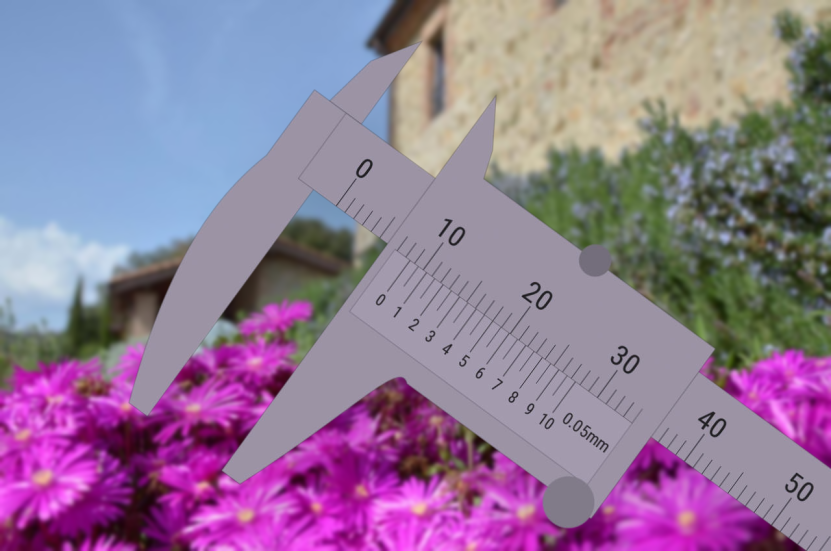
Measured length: 8.5 mm
